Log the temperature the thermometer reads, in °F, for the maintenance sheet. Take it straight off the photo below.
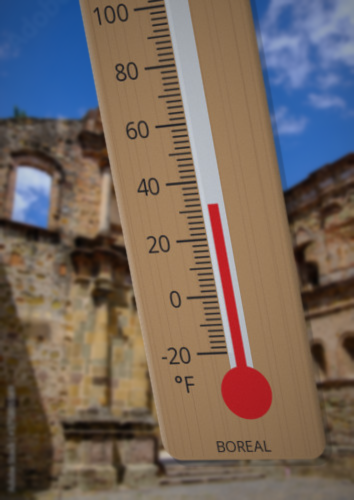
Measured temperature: 32 °F
